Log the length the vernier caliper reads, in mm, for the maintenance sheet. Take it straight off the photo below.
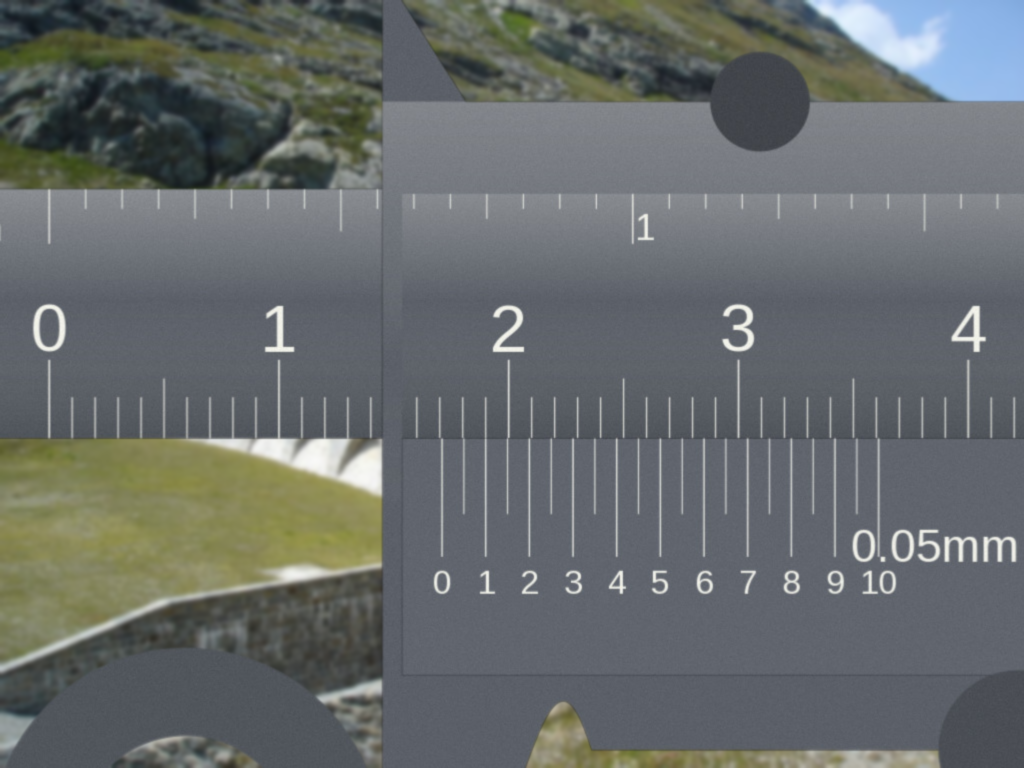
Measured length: 17.1 mm
